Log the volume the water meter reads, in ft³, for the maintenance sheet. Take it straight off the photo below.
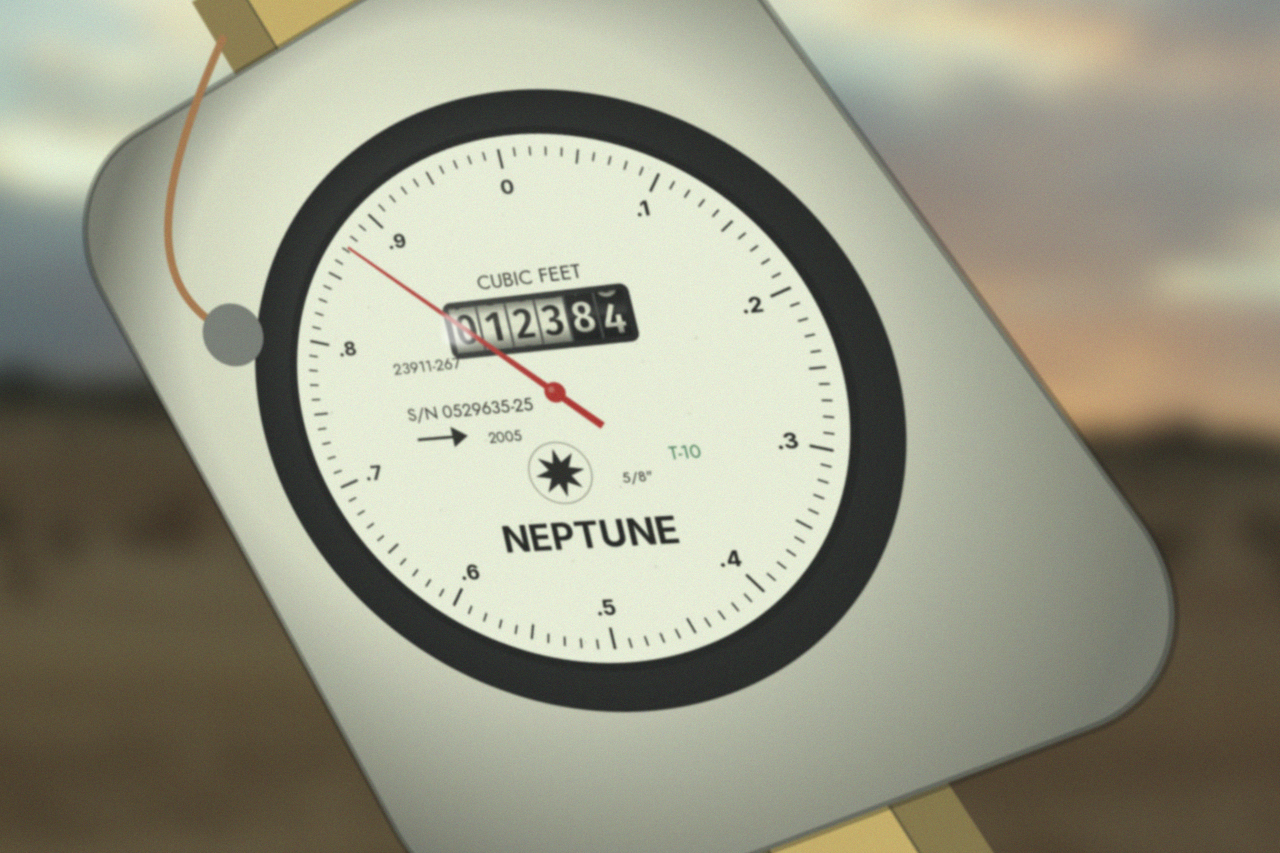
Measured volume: 12383.87 ft³
